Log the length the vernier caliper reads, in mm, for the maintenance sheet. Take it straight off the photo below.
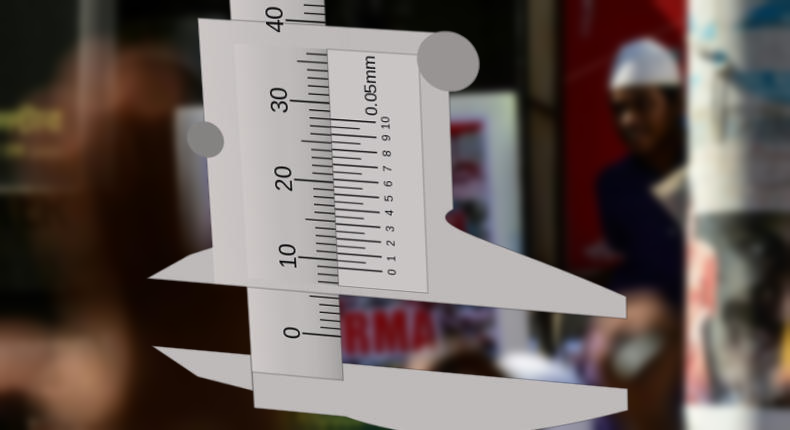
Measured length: 9.0 mm
